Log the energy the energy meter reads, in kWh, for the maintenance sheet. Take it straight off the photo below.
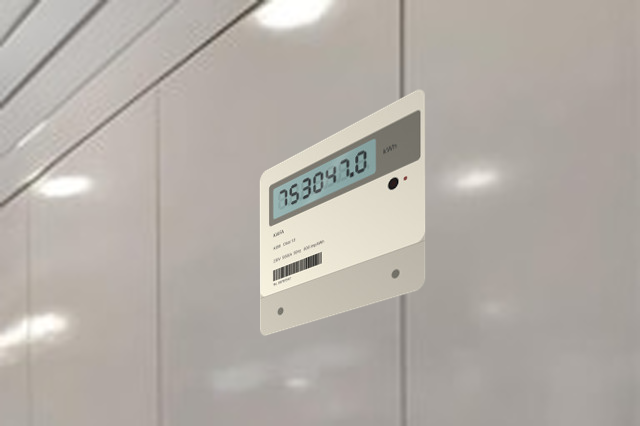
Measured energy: 753047.0 kWh
